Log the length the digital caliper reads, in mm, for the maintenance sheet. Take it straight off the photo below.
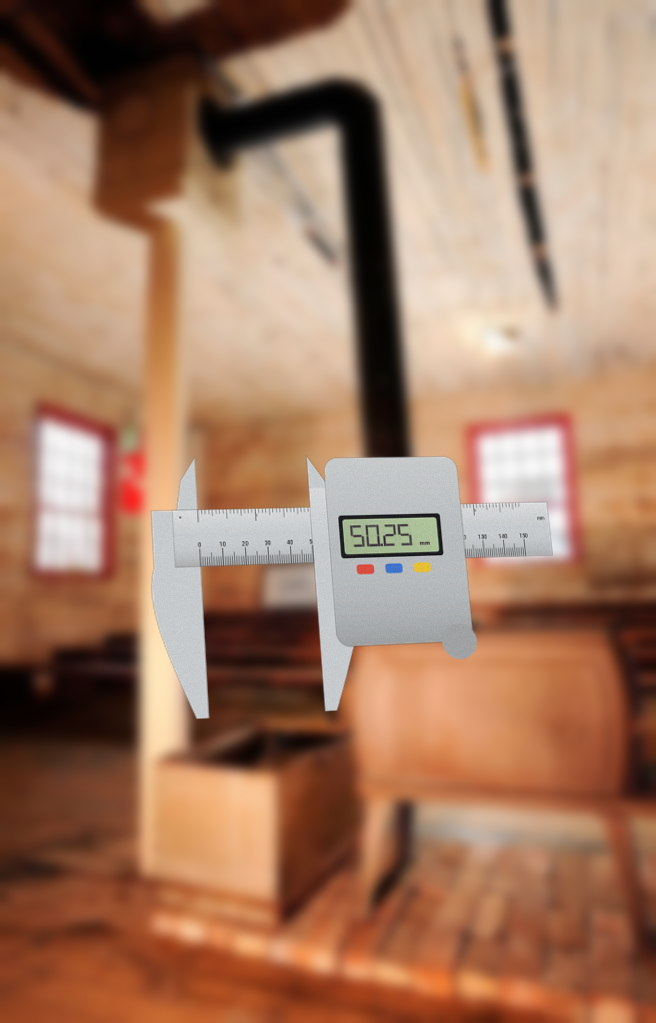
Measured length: 50.25 mm
